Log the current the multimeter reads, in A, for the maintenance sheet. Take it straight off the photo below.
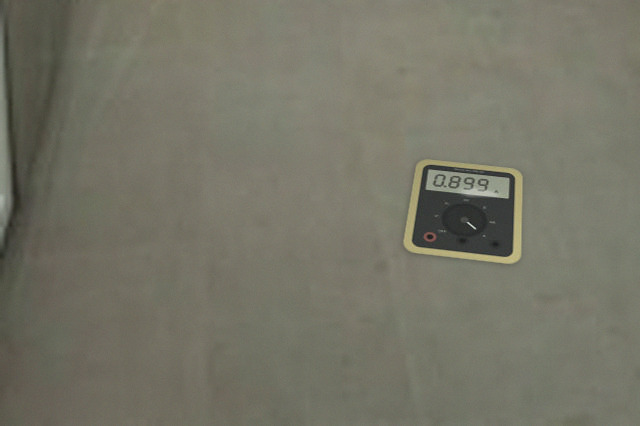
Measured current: 0.899 A
